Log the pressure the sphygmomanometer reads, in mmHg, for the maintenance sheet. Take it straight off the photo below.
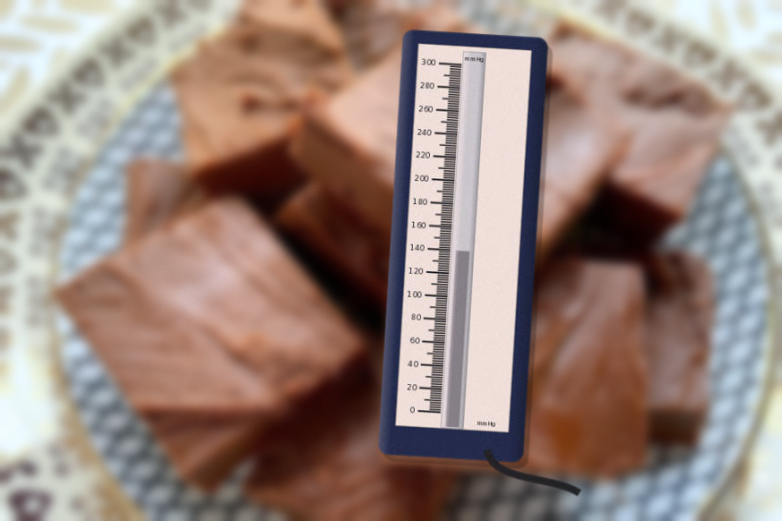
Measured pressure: 140 mmHg
